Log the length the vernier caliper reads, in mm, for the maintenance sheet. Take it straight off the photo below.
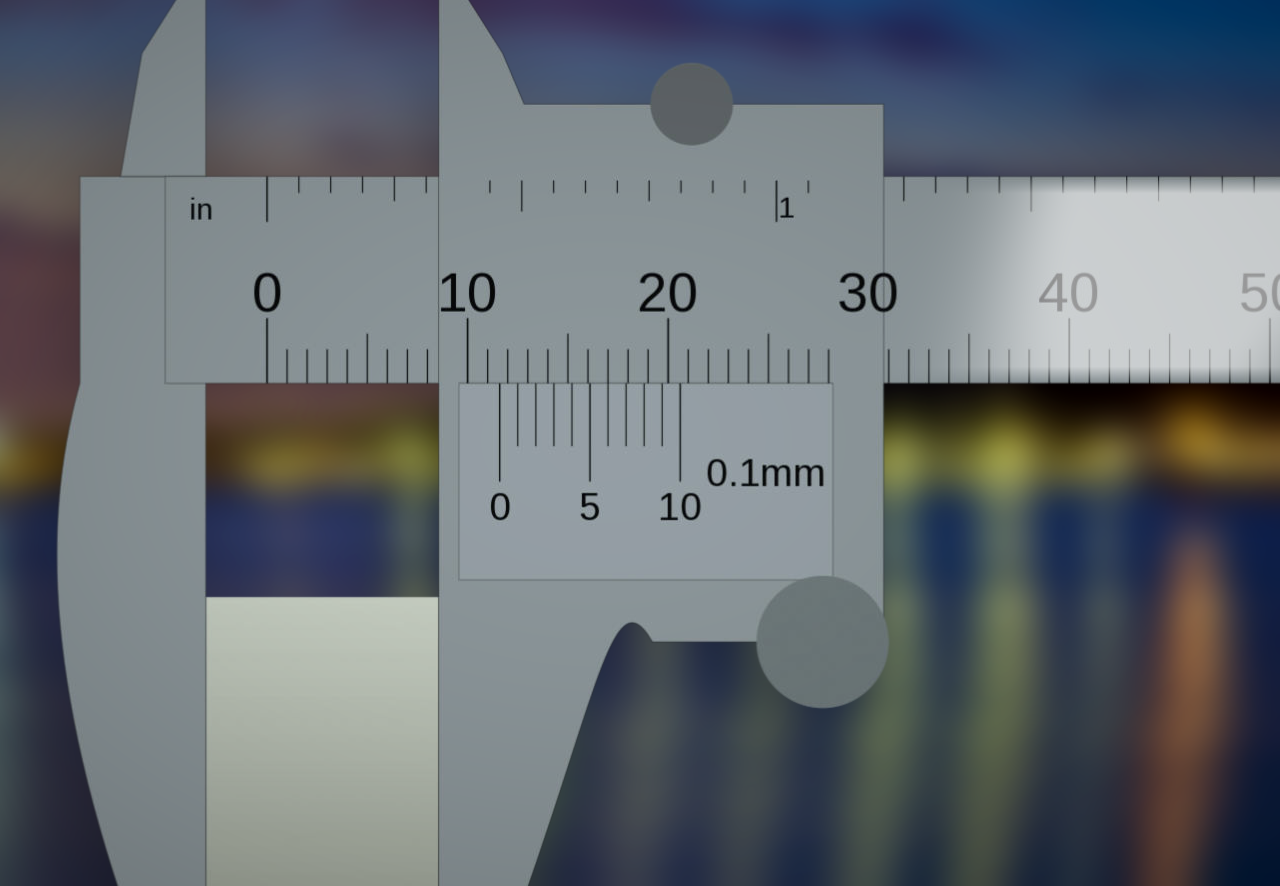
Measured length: 11.6 mm
